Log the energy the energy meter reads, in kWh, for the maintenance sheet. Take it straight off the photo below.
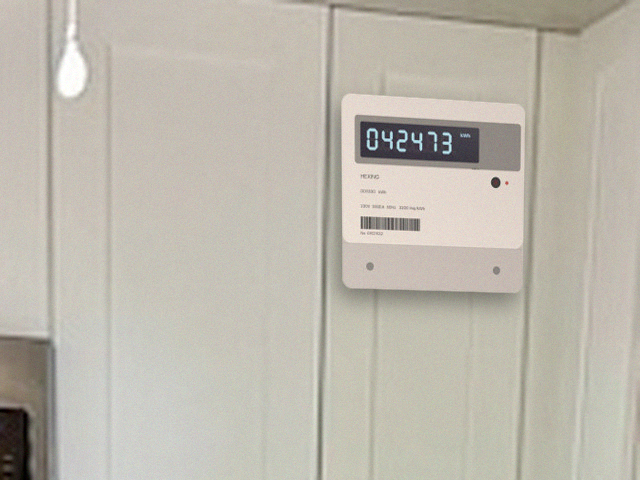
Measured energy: 42473 kWh
